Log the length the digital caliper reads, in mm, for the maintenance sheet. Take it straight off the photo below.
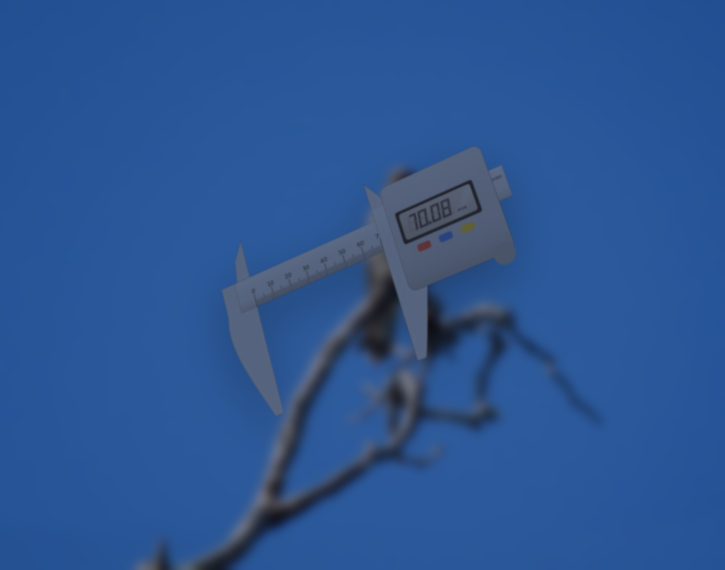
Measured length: 70.08 mm
